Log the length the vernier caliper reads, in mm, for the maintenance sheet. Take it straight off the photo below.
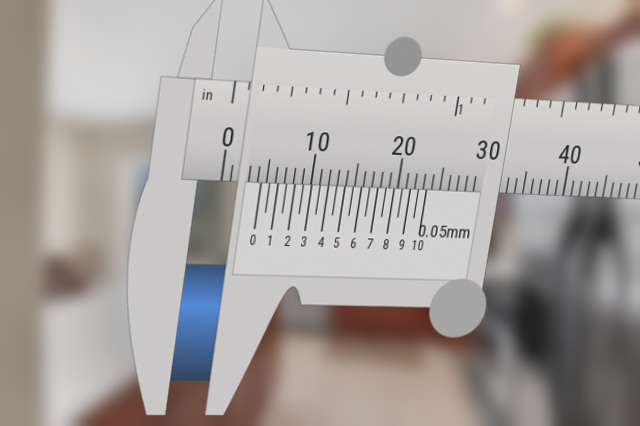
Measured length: 4.4 mm
